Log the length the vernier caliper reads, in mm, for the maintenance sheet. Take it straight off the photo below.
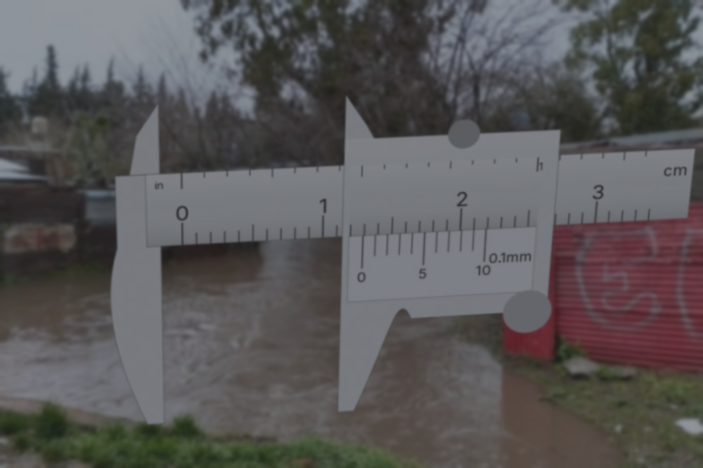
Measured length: 12.9 mm
